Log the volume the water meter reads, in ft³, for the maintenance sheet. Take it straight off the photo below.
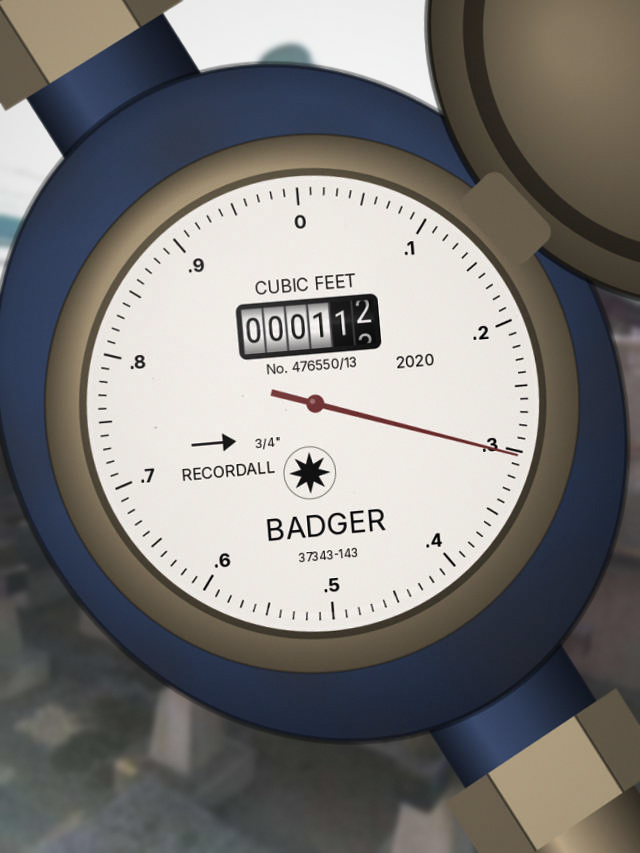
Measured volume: 112.30 ft³
